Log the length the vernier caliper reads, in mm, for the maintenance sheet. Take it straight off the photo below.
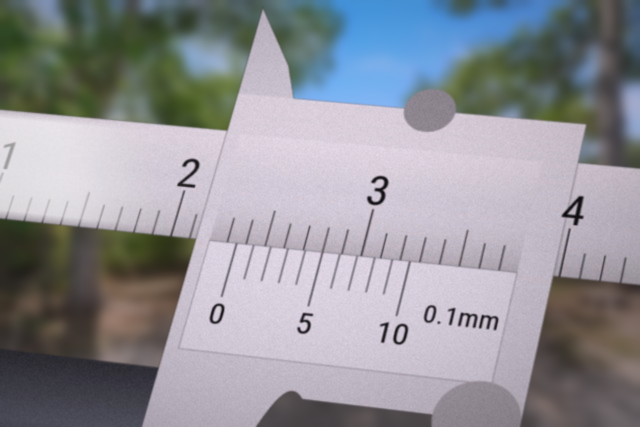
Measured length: 23.5 mm
